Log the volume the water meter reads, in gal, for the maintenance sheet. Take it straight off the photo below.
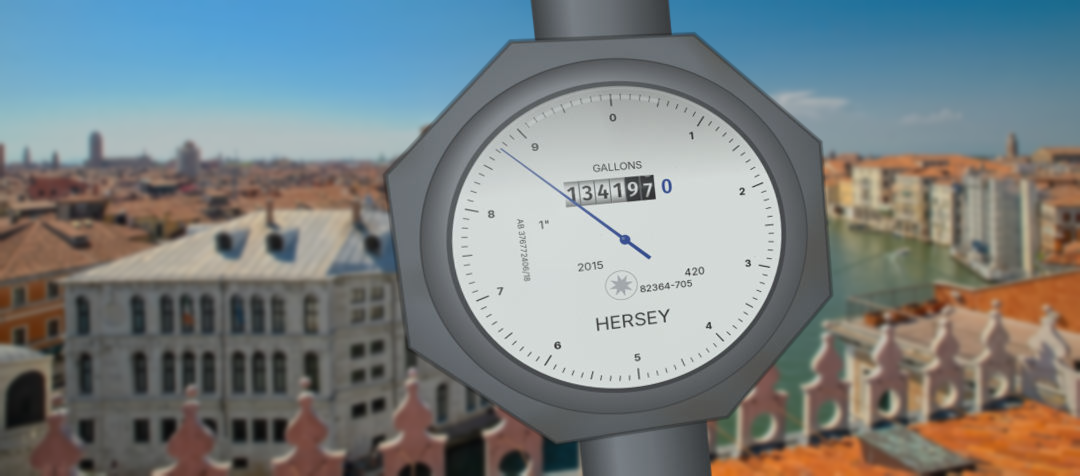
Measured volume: 1341968.7 gal
